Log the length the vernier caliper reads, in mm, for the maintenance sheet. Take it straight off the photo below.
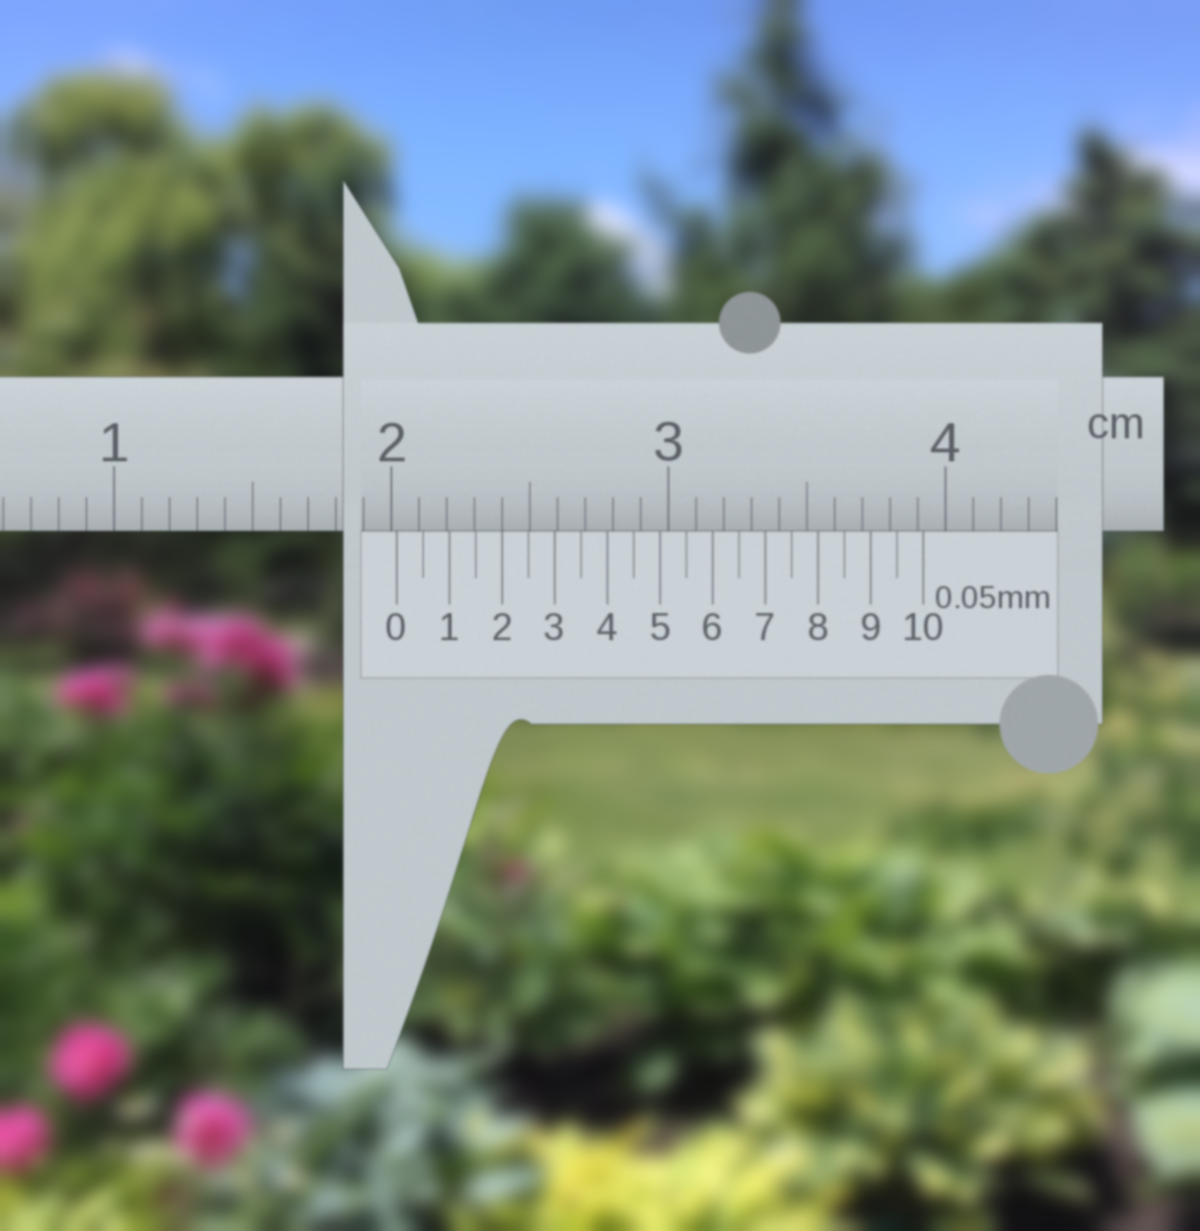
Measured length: 20.2 mm
